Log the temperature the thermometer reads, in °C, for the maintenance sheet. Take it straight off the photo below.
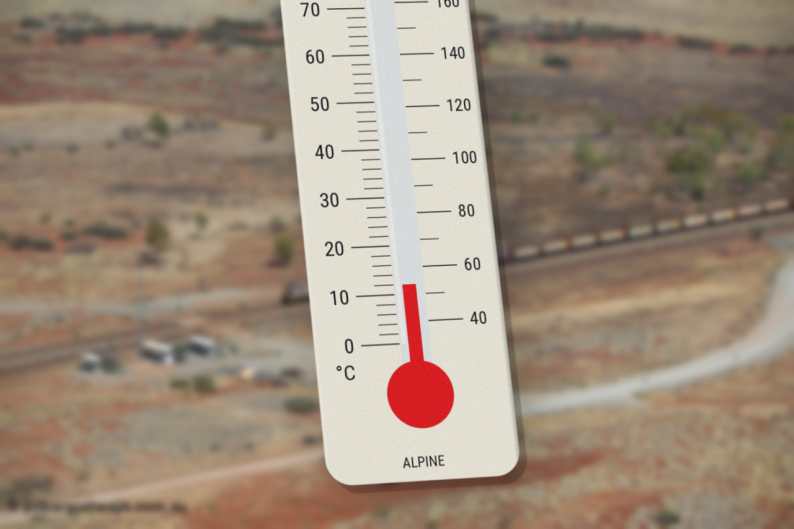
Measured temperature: 12 °C
